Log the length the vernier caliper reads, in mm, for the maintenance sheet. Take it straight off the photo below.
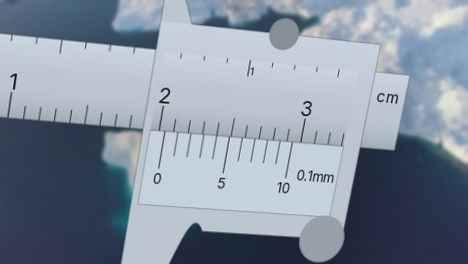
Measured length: 20.4 mm
